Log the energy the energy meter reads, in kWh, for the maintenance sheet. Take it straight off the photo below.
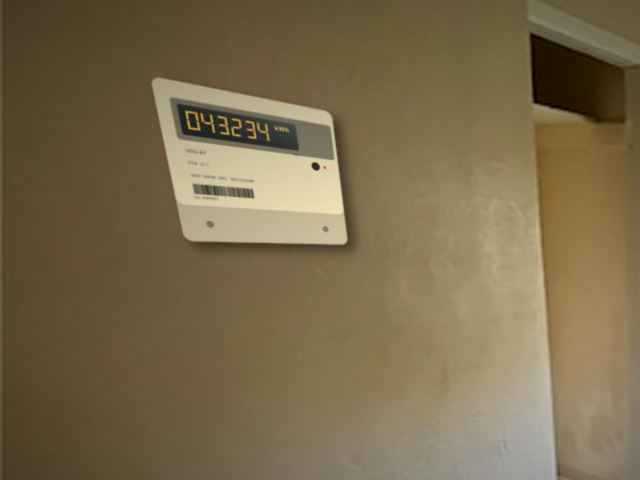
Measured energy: 43234 kWh
